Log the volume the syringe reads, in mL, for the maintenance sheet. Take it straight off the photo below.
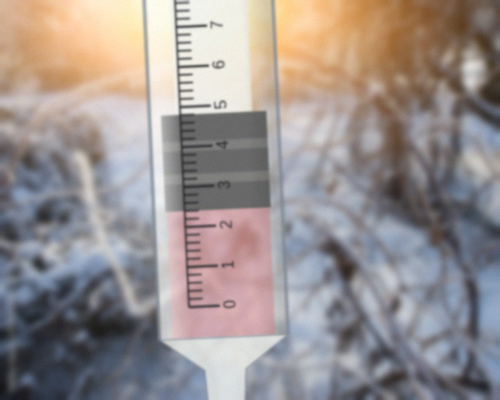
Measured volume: 2.4 mL
